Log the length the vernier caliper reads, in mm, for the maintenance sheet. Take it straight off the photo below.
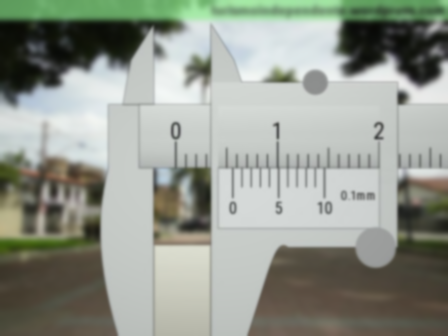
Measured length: 5.6 mm
